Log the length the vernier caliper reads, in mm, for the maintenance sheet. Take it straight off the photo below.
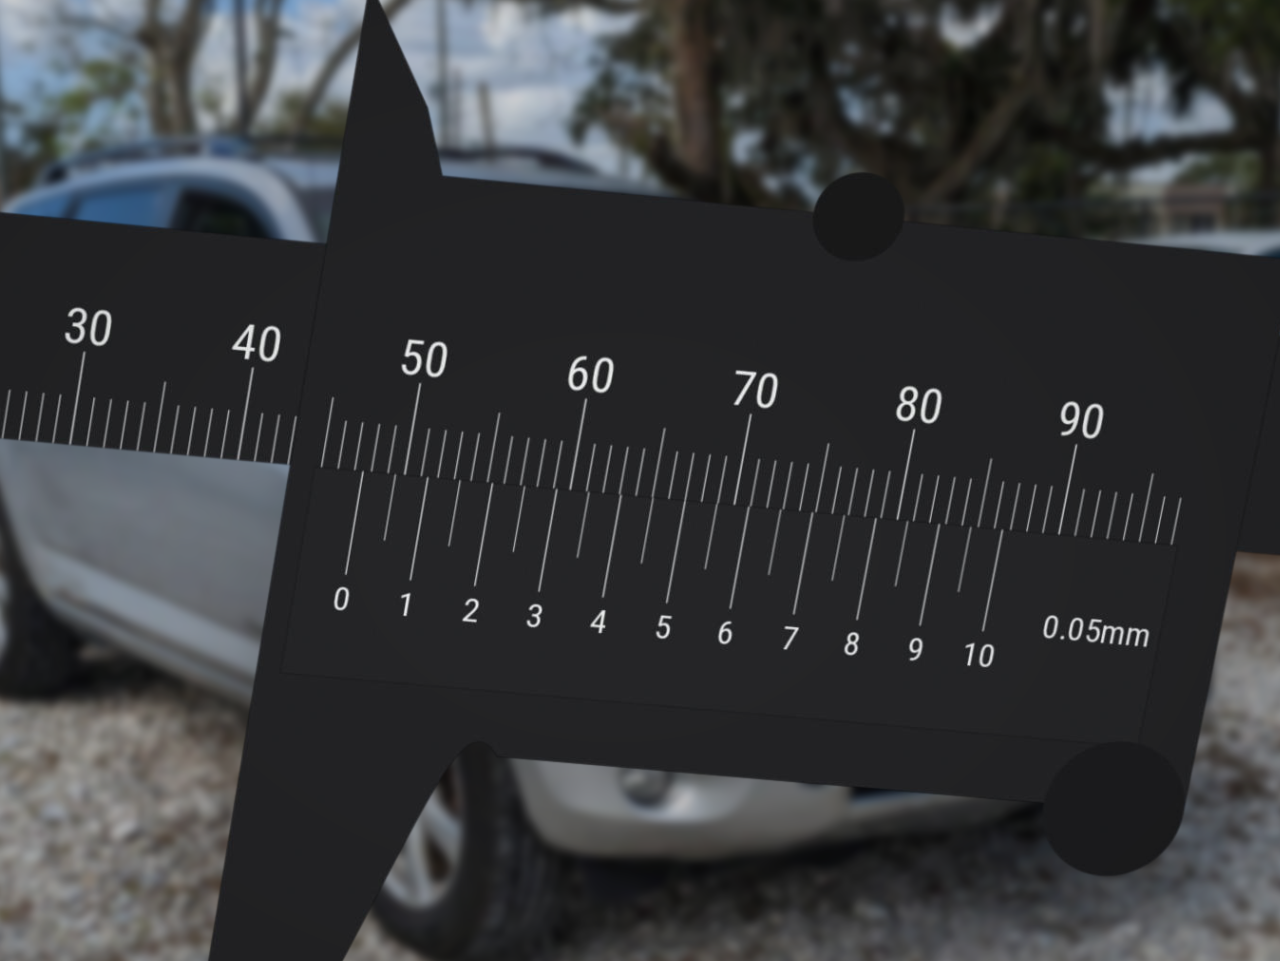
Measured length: 47.5 mm
